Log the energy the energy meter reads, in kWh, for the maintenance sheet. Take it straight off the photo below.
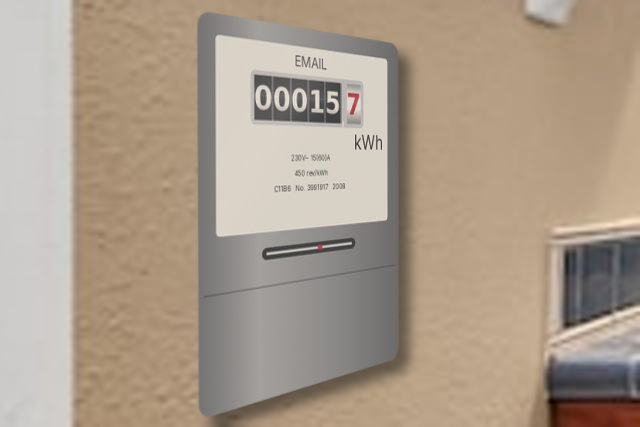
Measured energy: 15.7 kWh
